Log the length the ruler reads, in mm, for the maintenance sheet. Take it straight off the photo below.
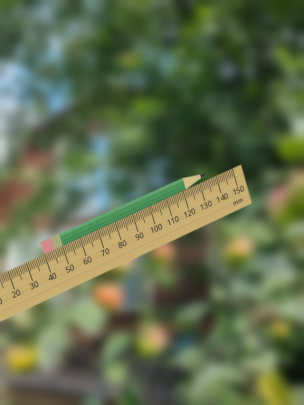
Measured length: 95 mm
